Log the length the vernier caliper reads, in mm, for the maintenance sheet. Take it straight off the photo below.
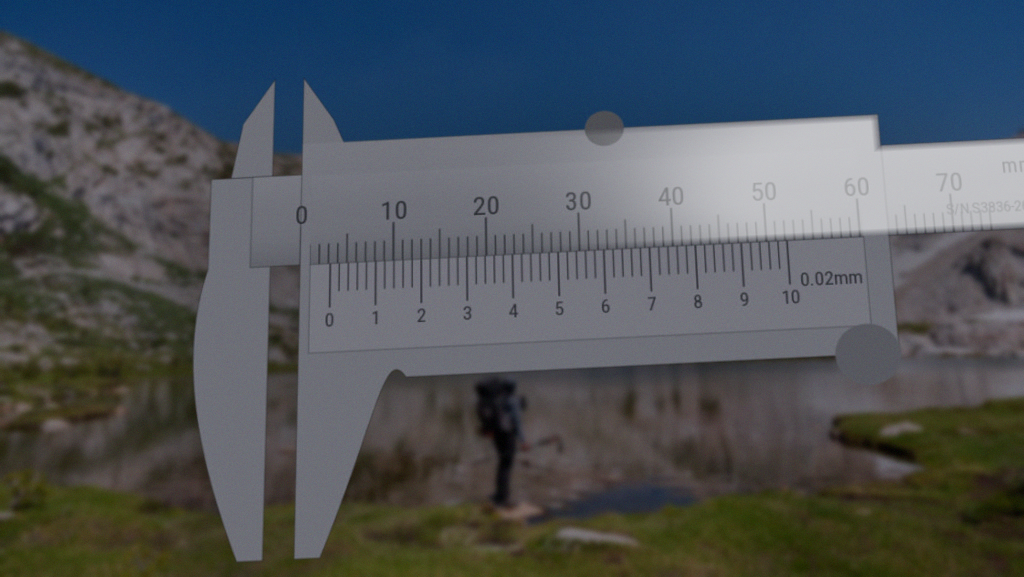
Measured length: 3.2 mm
